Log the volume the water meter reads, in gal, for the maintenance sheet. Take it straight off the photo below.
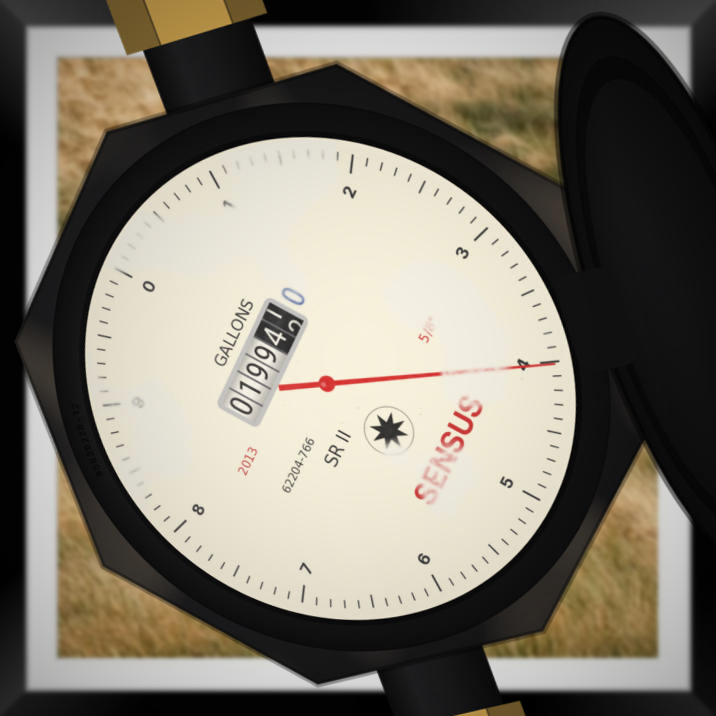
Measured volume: 199414.0 gal
